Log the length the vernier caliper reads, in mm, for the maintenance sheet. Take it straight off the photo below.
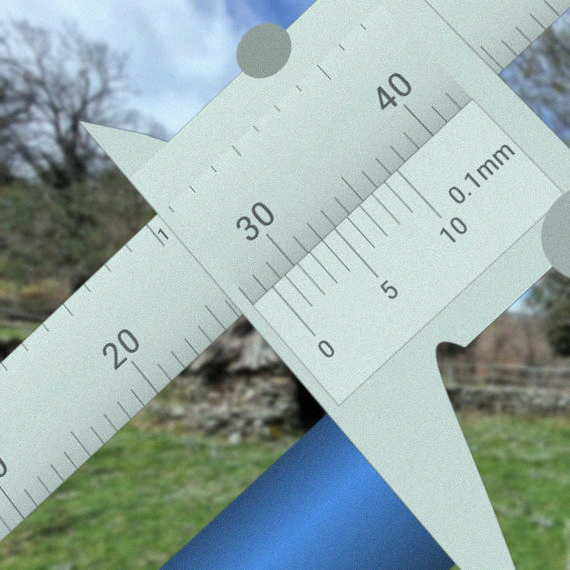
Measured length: 28.4 mm
